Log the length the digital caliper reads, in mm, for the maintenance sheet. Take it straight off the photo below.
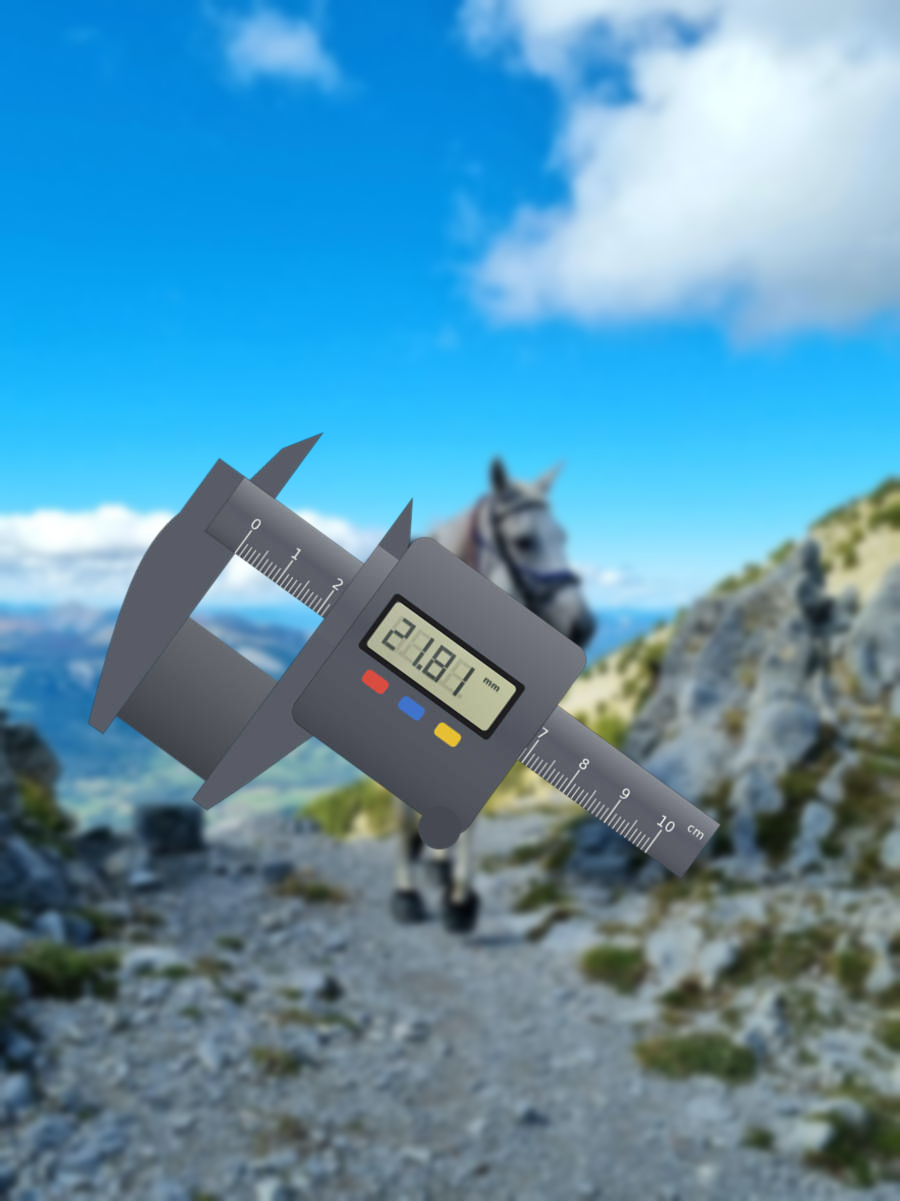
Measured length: 21.81 mm
